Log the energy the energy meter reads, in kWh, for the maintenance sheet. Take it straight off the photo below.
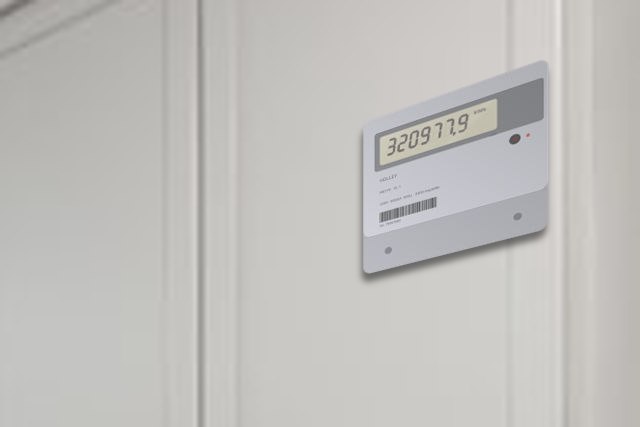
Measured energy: 320977.9 kWh
